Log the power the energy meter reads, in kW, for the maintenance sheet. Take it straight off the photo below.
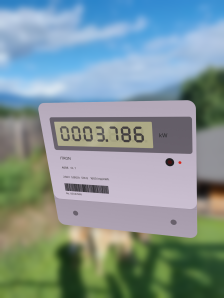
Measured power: 3.786 kW
